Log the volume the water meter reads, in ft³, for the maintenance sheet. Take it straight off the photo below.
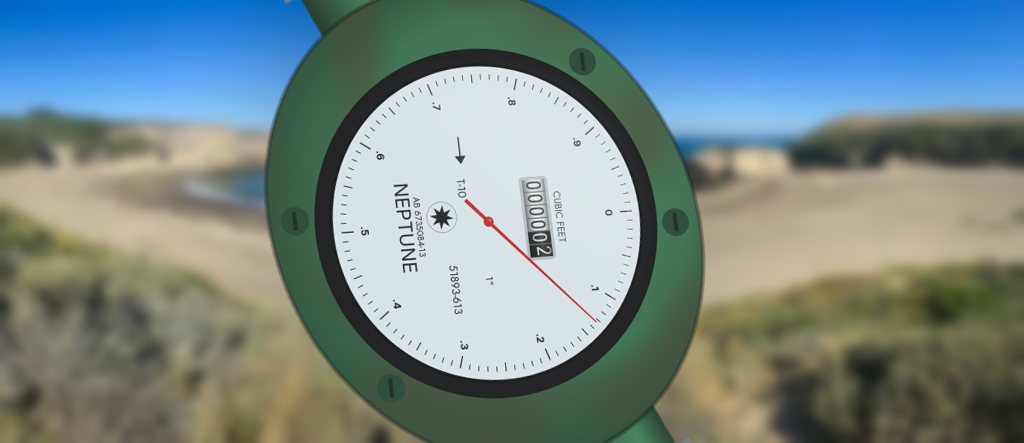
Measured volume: 2.13 ft³
